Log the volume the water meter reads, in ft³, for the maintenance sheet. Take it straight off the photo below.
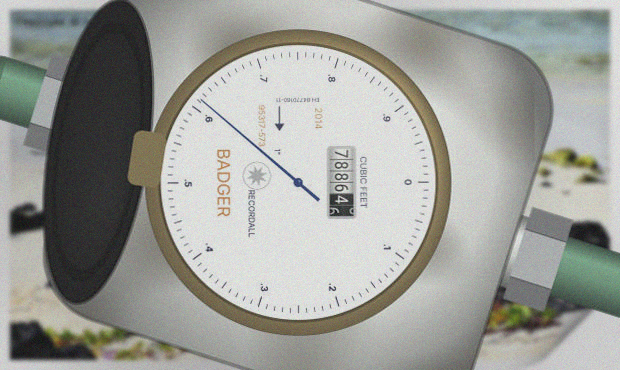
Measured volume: 788645.61 ft³
